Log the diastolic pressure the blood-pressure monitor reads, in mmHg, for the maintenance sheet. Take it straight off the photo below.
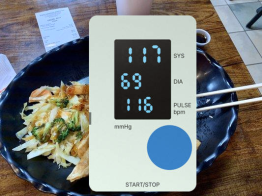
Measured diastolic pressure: 69 mmHg
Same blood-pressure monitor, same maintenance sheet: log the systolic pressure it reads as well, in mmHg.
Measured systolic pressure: 117 mmHg
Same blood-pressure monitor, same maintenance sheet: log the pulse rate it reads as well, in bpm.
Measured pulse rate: 116 bpm
